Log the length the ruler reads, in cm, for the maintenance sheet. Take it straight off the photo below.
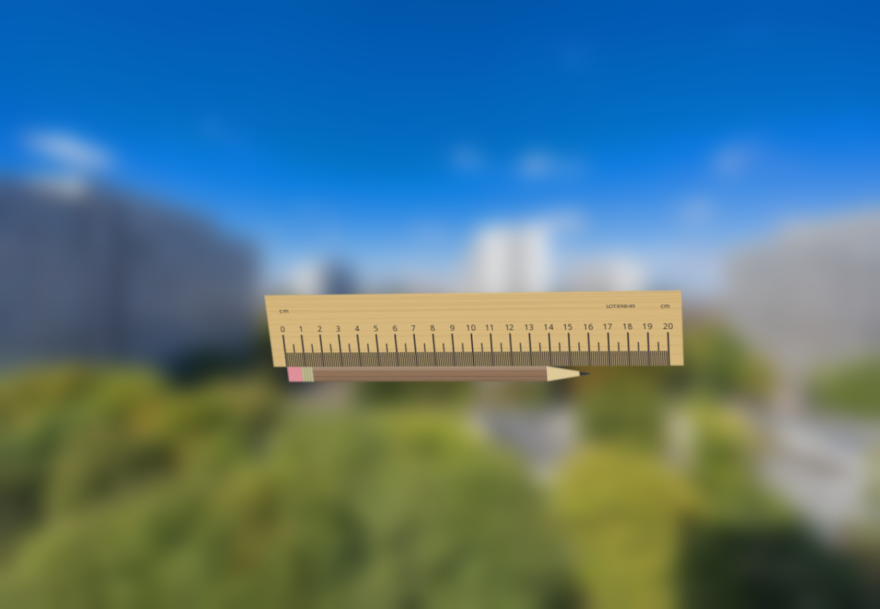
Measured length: 16 cm
